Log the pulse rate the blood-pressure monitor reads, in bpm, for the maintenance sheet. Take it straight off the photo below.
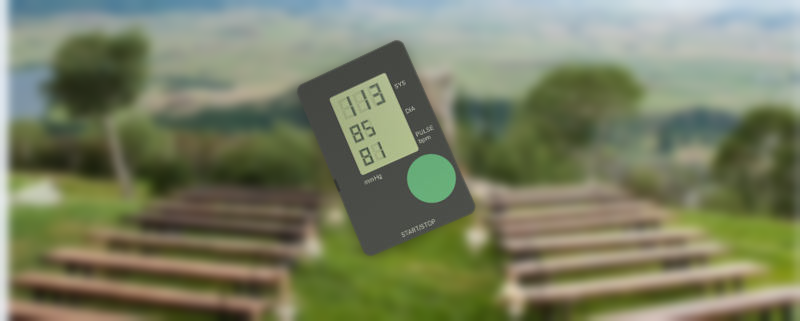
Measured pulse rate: 81 bpm
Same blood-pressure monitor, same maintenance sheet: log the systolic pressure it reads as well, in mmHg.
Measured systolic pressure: 113 mmHg
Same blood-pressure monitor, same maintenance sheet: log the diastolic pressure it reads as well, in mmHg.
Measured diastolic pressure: 85 mmHg
